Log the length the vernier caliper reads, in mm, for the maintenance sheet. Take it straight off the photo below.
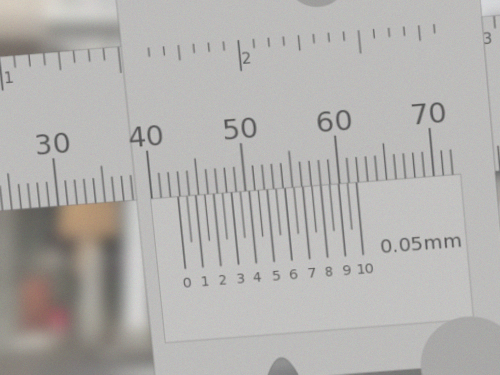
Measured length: 42.8 mm
